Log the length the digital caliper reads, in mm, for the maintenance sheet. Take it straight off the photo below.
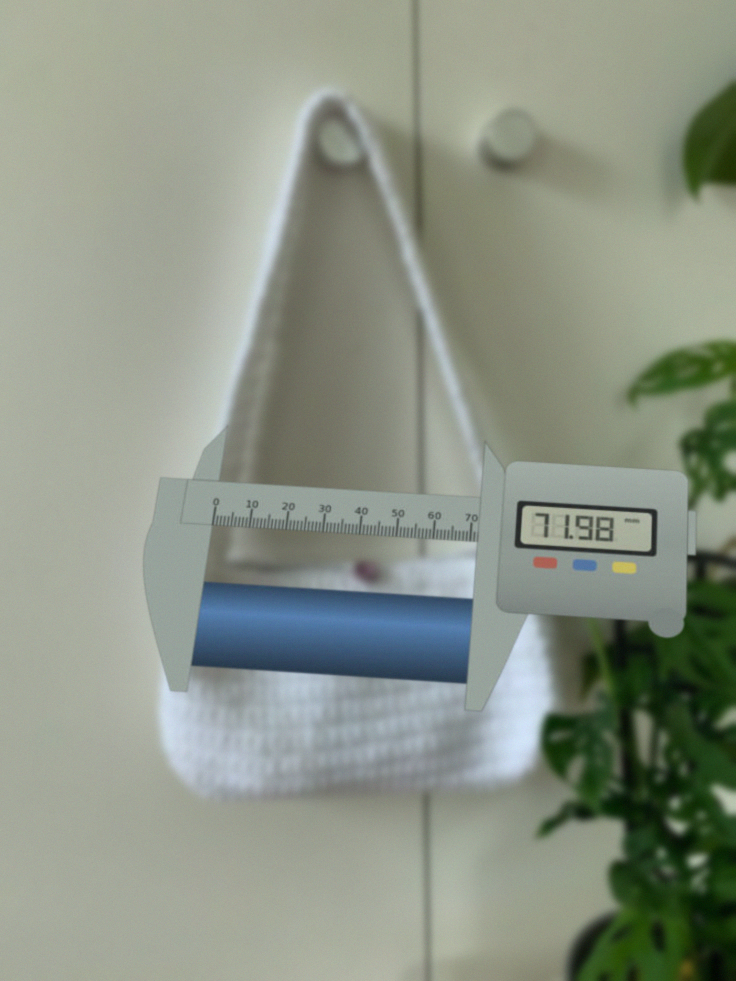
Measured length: 71.98 mm
